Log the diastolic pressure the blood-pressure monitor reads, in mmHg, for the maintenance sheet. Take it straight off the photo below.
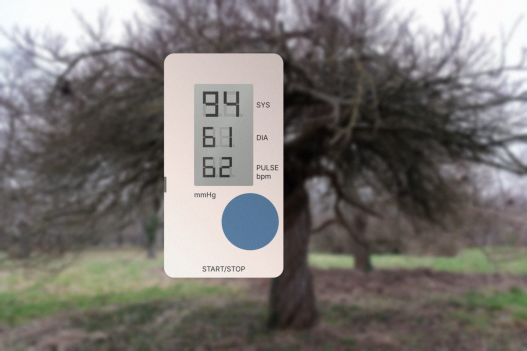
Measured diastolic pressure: 61 mmHg
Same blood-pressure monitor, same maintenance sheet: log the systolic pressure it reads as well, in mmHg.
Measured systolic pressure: 94 mmHg
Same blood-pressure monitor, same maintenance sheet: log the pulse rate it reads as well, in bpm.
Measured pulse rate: 62 bpm
